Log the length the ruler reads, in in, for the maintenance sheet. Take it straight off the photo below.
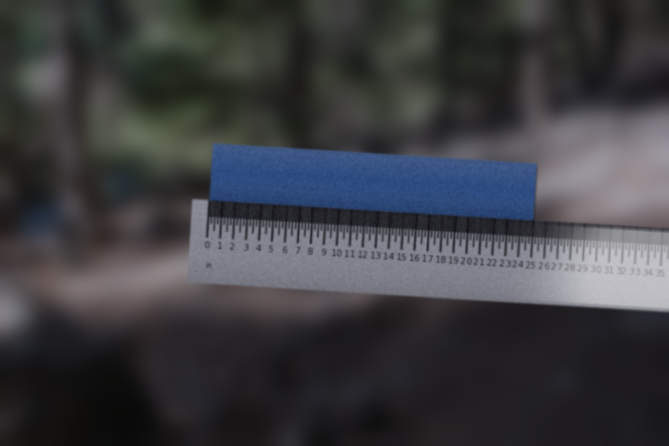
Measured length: 25 in
